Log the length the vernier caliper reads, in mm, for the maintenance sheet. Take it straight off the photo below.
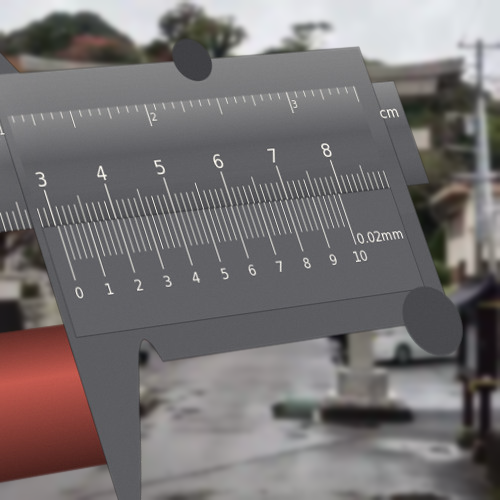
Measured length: 30.4 mm
